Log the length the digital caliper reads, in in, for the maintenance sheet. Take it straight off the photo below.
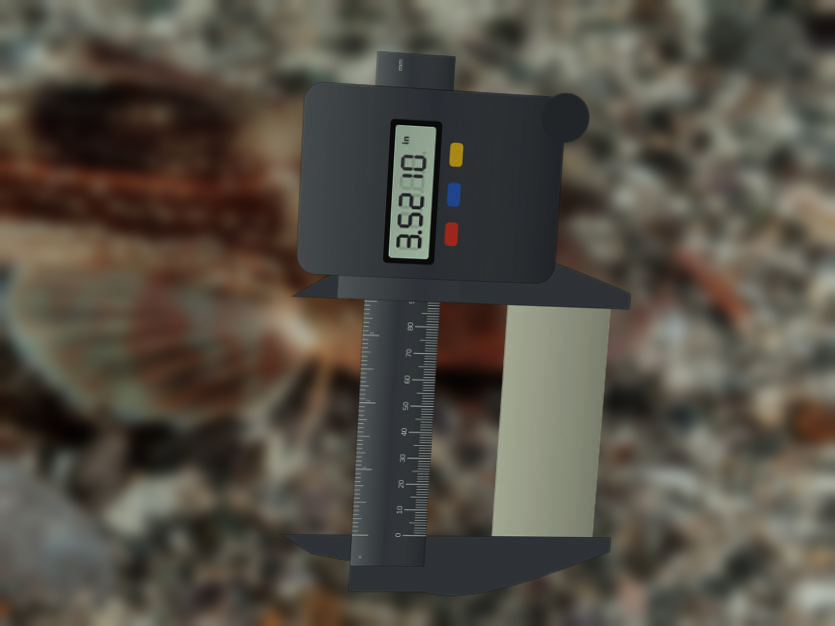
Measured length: 3.5210 in
